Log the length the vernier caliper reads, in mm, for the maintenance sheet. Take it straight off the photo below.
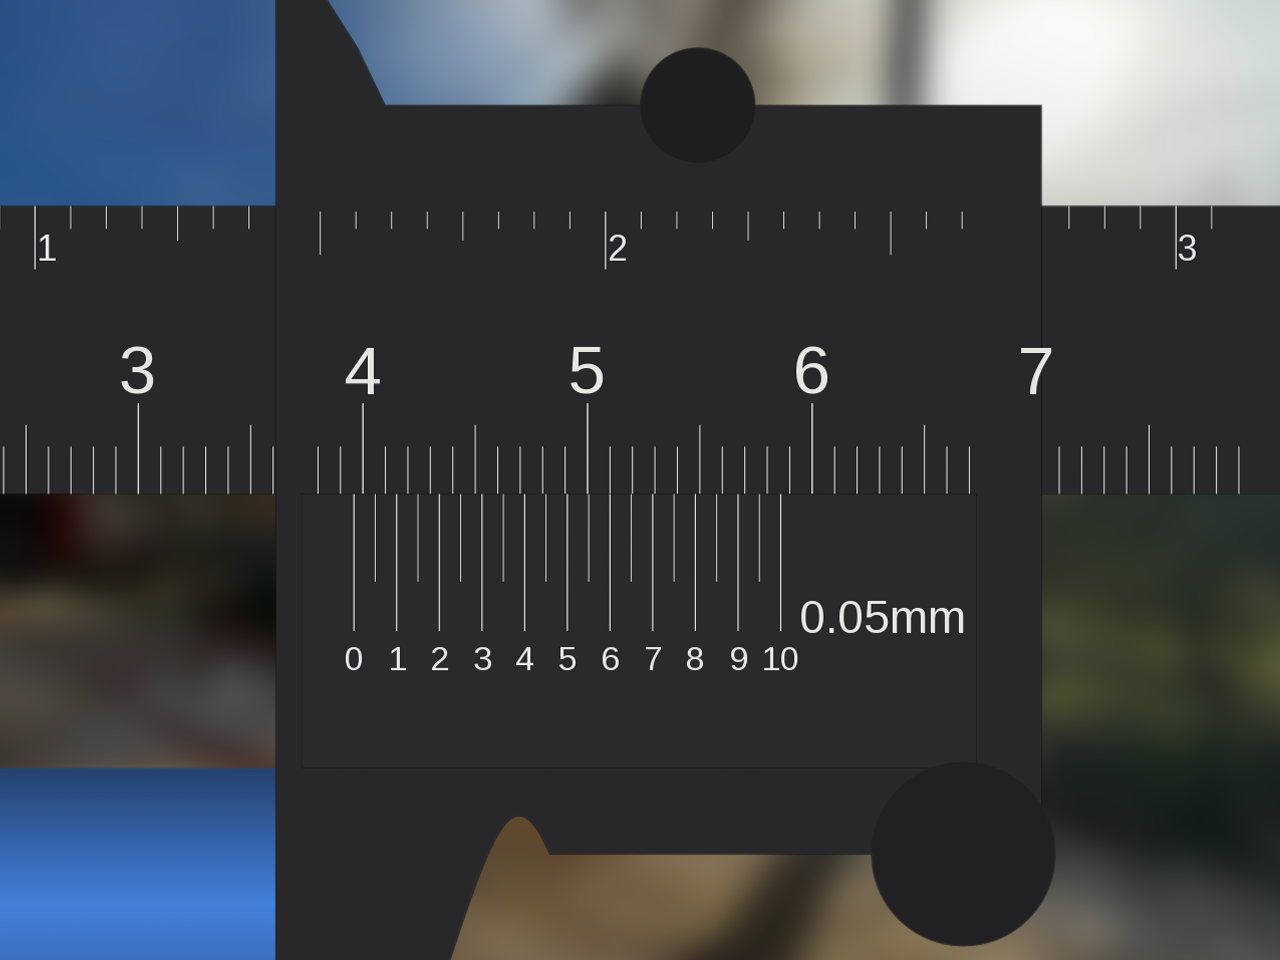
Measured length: 39.6 mm
